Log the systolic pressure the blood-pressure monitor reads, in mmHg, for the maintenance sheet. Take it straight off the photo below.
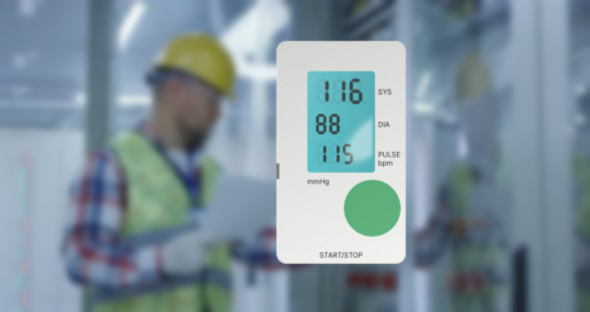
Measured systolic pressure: 116 mmHg
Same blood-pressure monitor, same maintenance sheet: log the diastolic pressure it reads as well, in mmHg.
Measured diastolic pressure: 88 mmHg
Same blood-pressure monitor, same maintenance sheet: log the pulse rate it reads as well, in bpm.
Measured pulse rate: 115 bpm
